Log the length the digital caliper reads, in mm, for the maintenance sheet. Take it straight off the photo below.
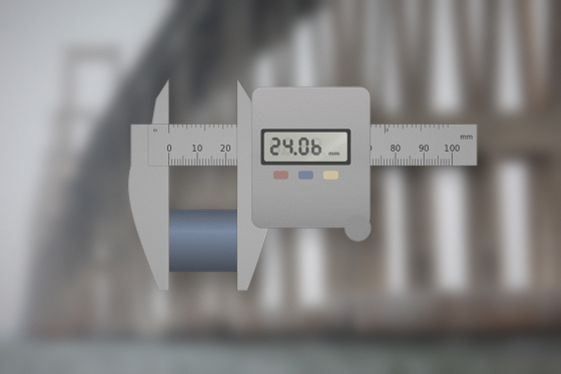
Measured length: 24.06 mm
